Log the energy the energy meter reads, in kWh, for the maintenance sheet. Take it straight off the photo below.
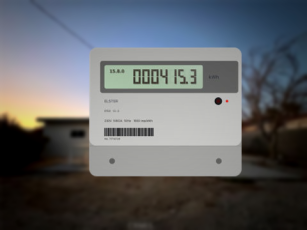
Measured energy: 415.3 kWh
